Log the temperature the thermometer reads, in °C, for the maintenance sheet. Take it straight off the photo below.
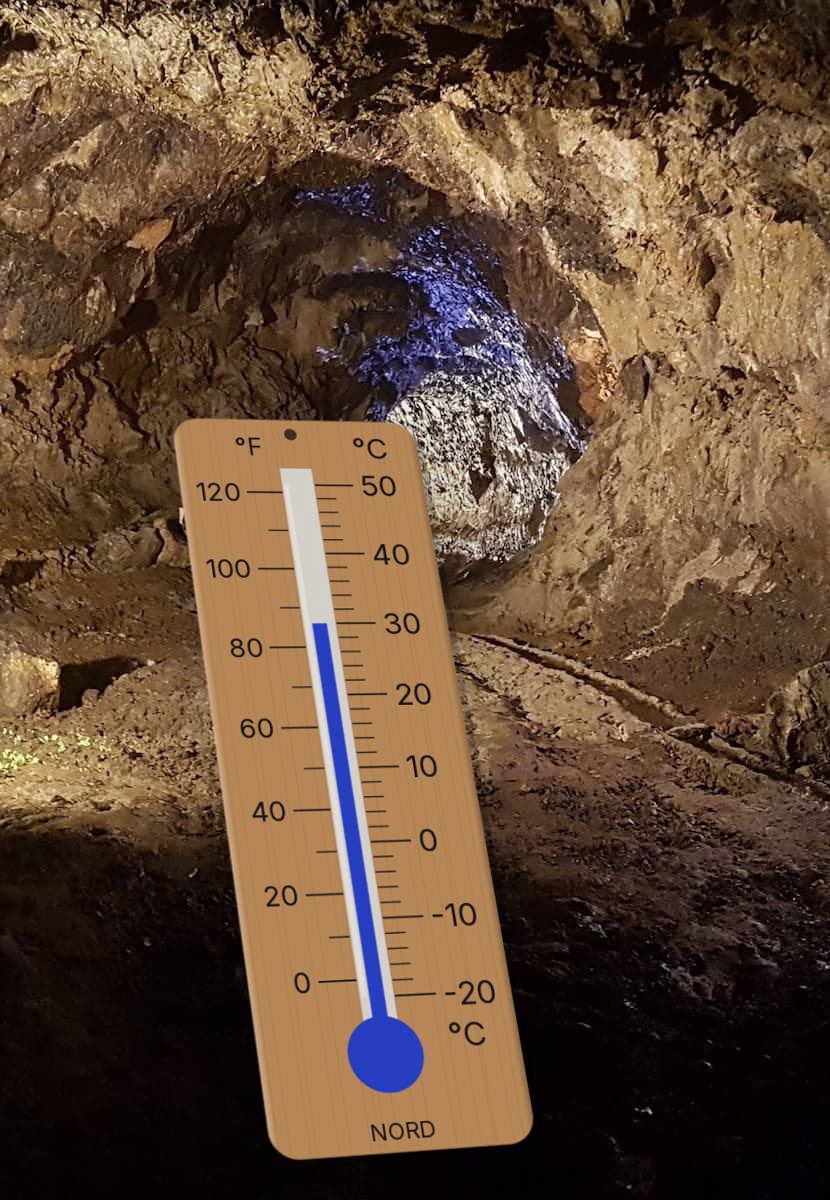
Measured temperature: 30 °C
